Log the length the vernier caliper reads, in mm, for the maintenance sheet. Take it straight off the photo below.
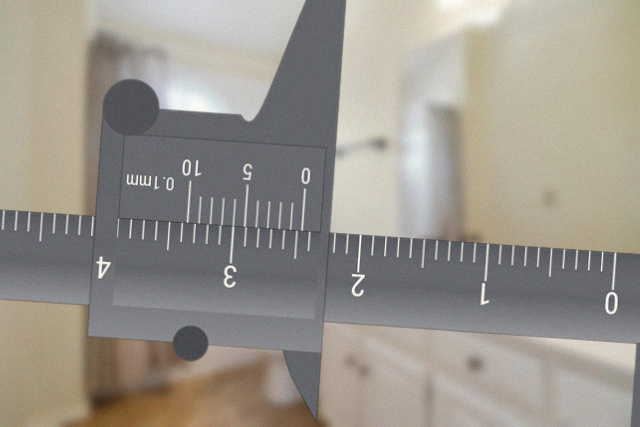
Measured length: 24.6 mm
